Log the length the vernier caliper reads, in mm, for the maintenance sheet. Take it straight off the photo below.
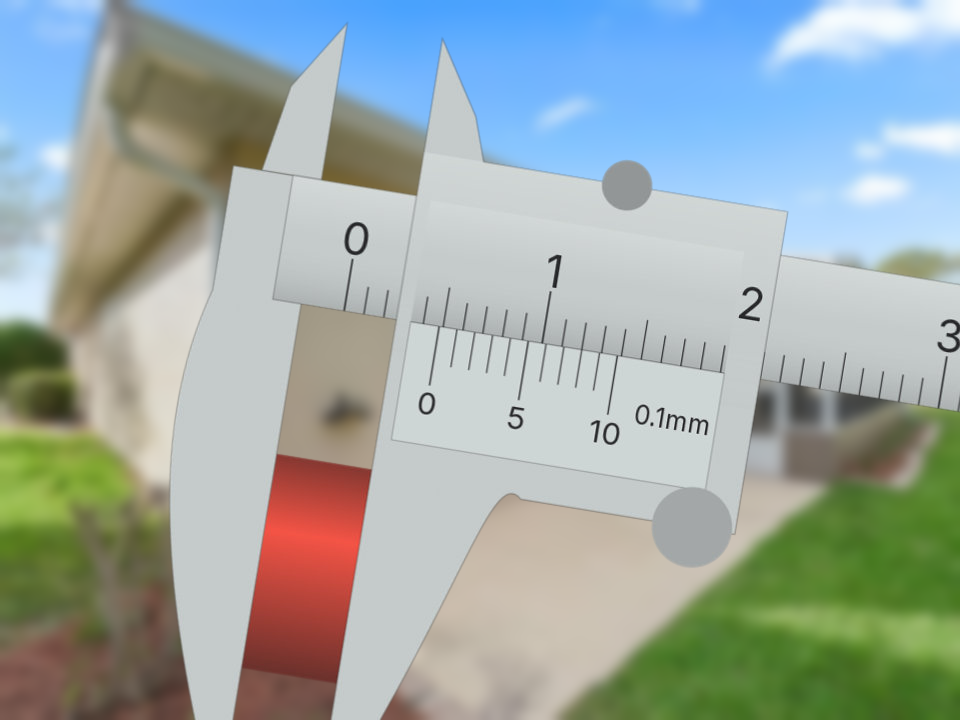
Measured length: 4.8 mm
